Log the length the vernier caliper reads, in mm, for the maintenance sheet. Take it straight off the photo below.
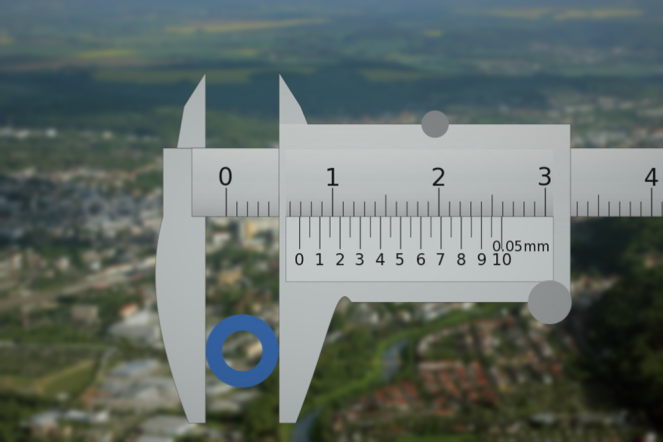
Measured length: 6.9 mm
